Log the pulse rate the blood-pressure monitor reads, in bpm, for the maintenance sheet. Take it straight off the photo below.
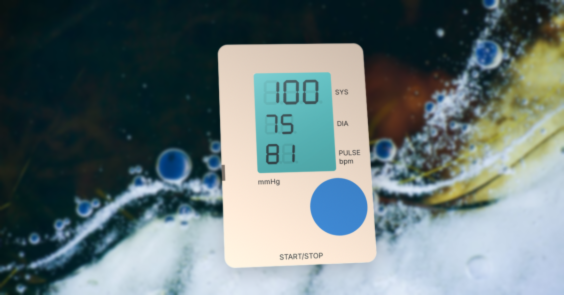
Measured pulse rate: 81 bpm
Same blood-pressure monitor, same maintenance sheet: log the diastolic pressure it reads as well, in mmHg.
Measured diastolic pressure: 75 mmHg
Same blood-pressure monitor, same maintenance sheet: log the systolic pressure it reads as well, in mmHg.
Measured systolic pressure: 100 mmHg
